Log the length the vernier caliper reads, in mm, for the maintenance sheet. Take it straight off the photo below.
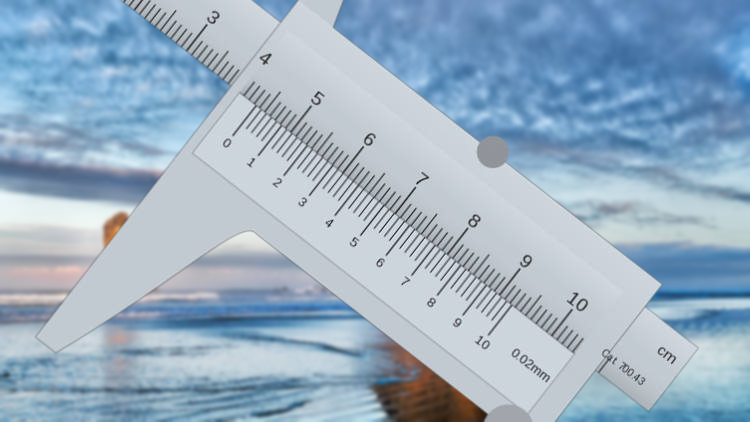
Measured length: 43.4 mm
